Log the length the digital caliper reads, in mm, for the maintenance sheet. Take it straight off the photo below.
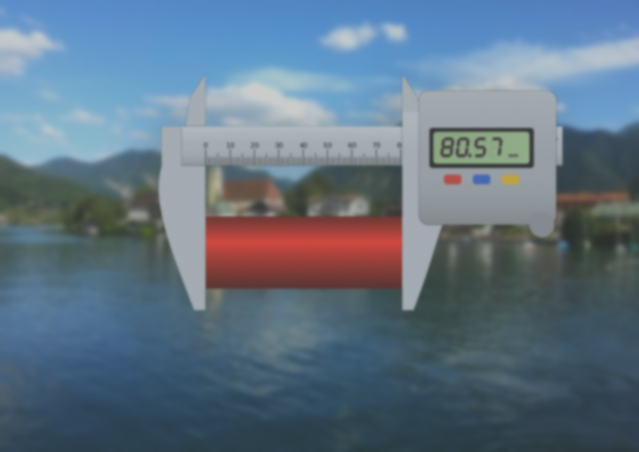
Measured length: 80.57 mm
